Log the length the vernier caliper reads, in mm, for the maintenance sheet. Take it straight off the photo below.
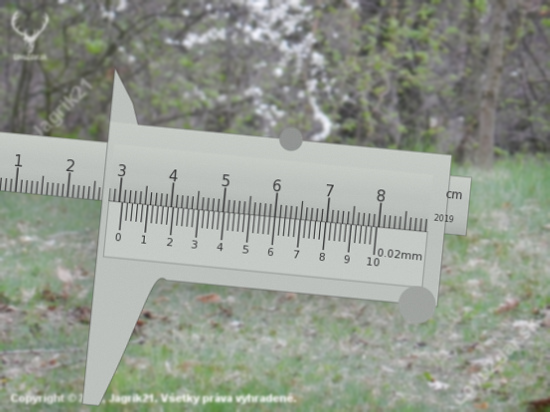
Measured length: 30.6 mm
